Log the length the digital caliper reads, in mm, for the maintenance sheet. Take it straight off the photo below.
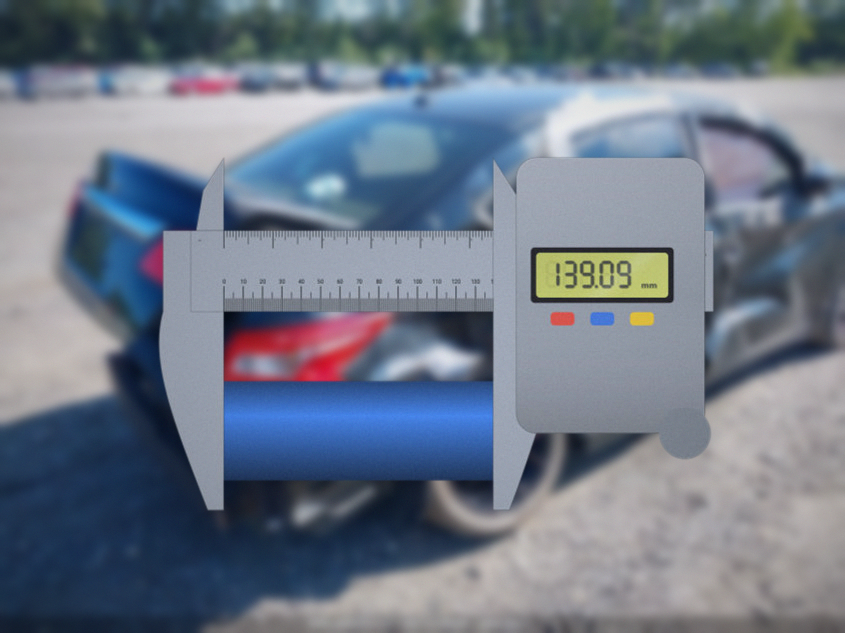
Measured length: 139.09 mm
